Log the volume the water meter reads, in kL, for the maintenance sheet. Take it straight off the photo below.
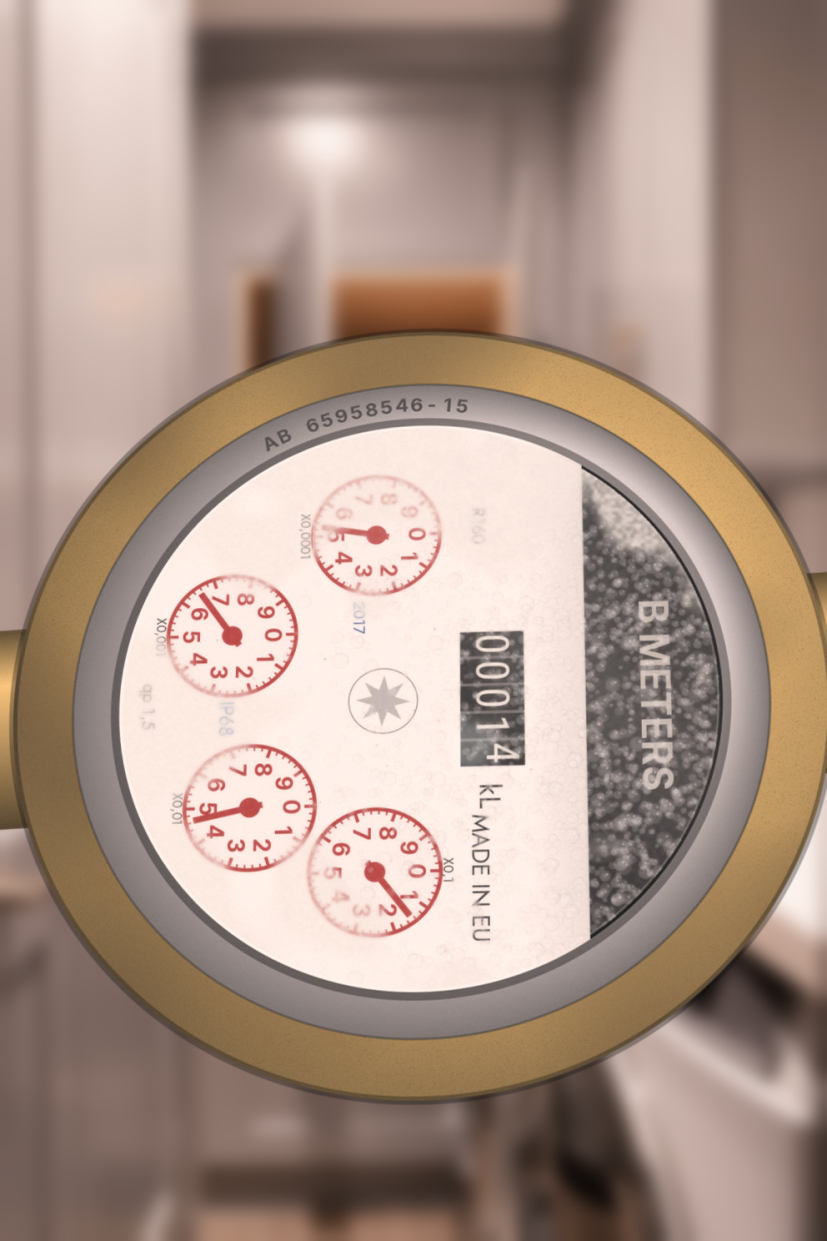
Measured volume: 14.1465 kL
